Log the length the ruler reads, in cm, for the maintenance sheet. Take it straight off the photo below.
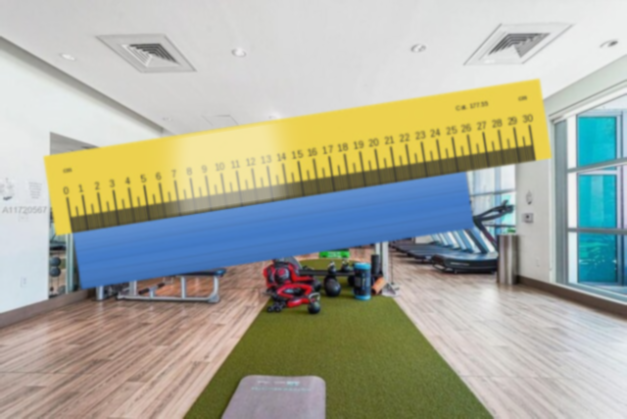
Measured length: 25.5 cm
